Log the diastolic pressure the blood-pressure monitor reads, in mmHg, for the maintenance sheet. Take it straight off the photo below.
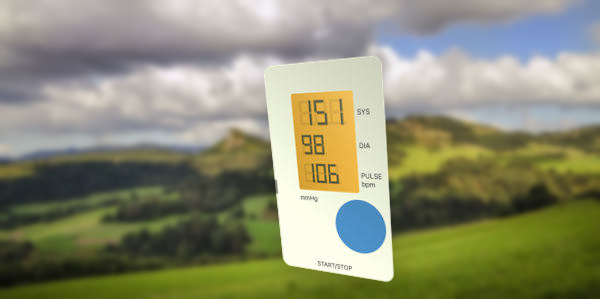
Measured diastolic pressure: 98 mmHg
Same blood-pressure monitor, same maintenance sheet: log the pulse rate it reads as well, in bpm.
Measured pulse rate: 106 bpm
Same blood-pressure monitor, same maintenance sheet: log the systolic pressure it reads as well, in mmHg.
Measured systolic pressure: 151 mmHg
